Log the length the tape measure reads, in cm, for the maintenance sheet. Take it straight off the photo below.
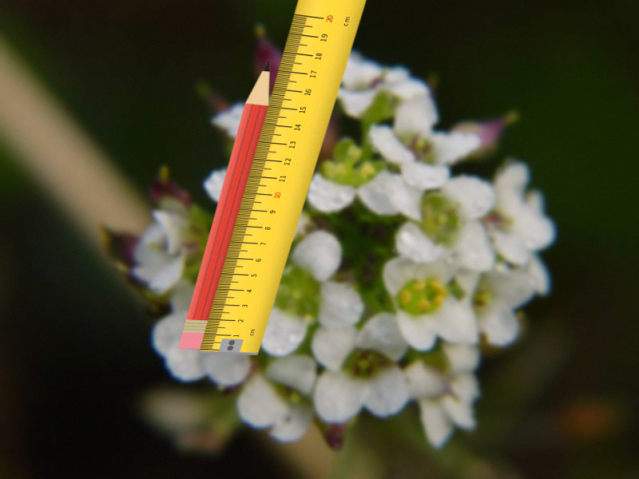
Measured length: 17.5 cm
